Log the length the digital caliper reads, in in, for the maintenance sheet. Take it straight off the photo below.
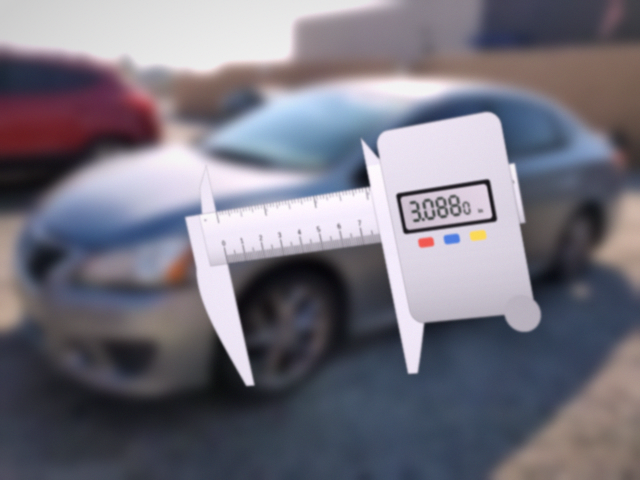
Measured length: 3.0880 in
